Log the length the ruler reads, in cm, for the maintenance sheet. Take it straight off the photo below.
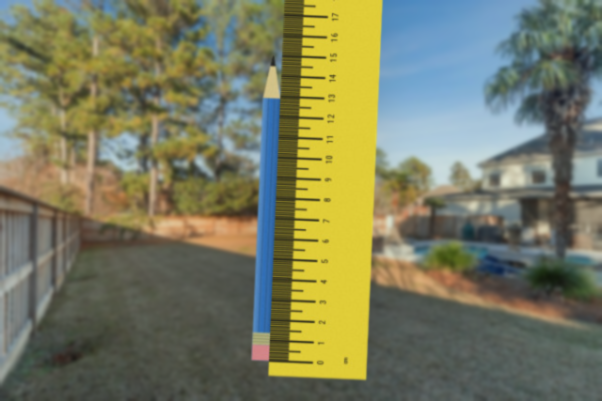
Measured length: 15 cm
